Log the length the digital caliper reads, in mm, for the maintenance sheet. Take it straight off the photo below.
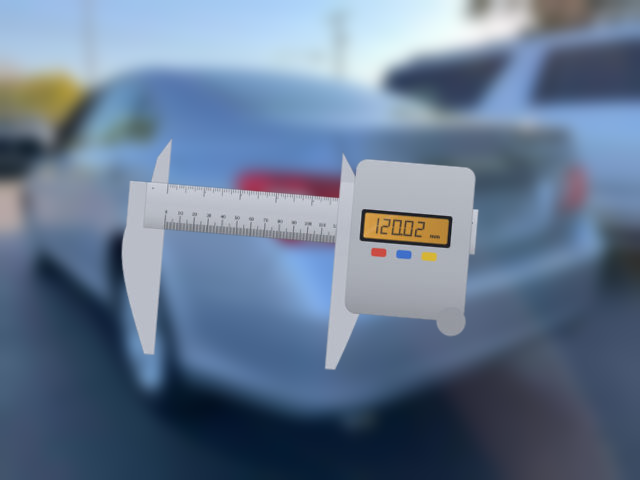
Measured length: 120.02 mm
